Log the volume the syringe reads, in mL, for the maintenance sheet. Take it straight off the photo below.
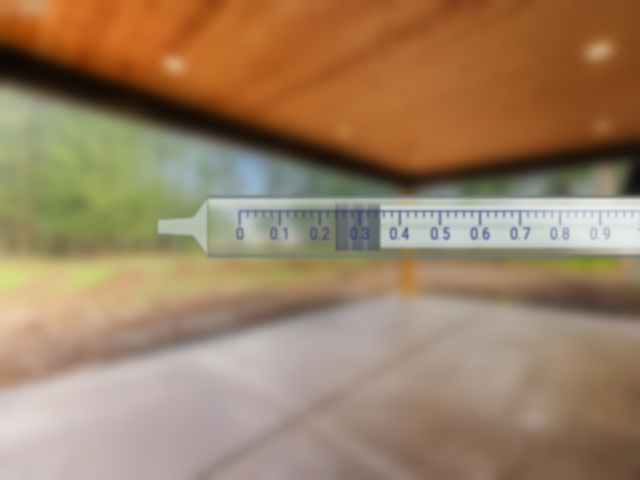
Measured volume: 0.24 mL
